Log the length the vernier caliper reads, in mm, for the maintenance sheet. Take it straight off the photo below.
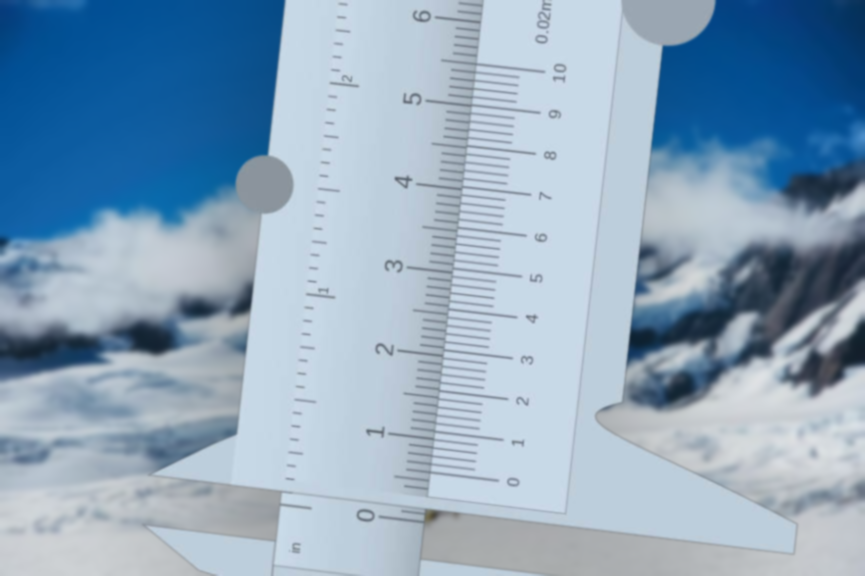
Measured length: 6.0 mm
